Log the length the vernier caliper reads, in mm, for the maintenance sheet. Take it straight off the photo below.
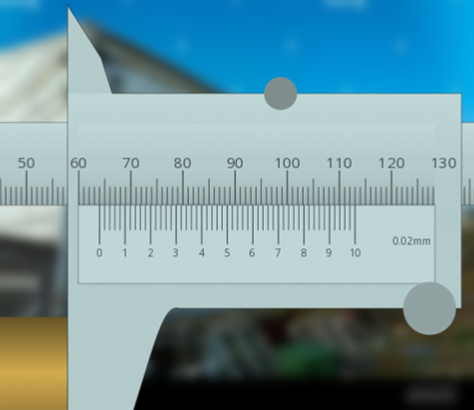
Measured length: 64.0 mm
